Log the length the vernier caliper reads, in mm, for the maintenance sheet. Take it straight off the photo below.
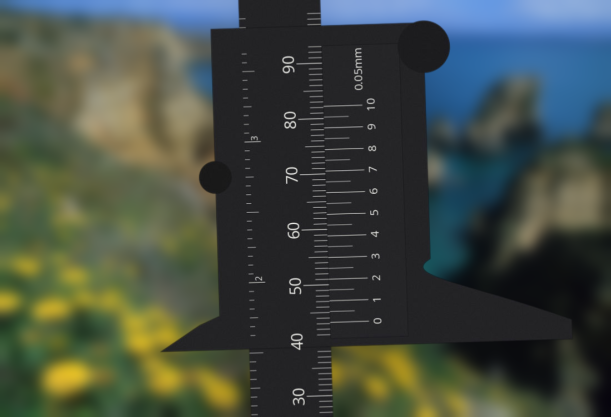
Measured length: 43.2 mm
